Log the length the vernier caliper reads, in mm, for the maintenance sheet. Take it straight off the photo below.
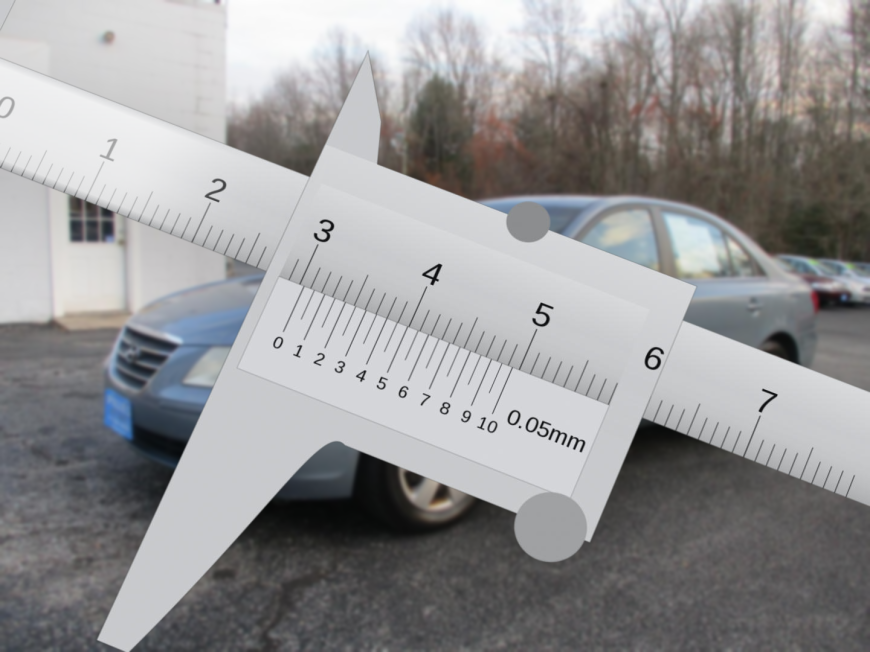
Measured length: 30.4 mm
